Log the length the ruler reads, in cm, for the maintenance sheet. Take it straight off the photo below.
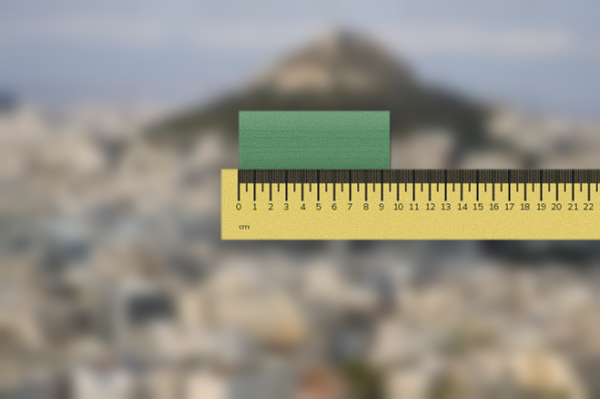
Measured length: 9.5 cm
